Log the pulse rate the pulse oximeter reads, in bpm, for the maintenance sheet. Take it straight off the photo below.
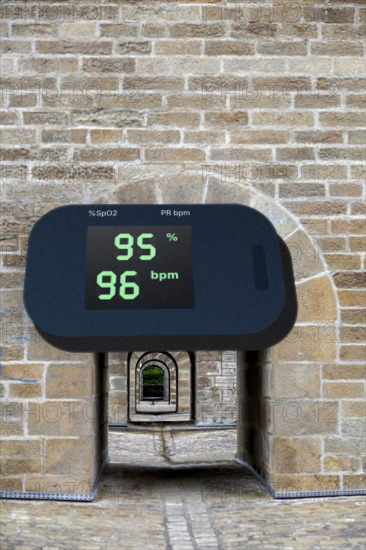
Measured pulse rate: 96 bpm
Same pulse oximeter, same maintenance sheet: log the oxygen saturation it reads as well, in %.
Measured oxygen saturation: 95 %
